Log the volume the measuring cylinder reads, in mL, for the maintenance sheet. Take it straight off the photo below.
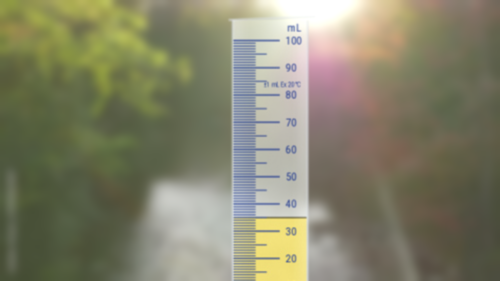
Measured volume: 35 mL
